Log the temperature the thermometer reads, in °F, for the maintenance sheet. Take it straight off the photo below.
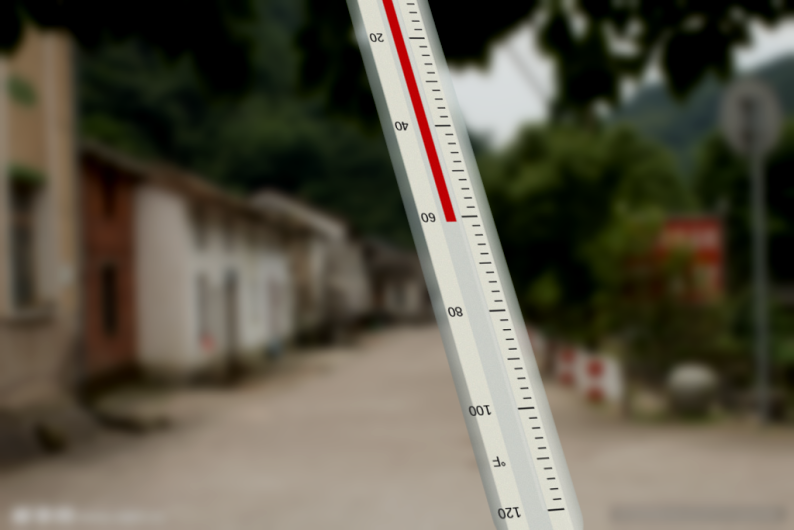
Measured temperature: 61 °F
